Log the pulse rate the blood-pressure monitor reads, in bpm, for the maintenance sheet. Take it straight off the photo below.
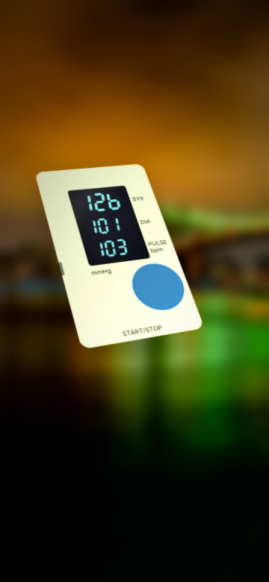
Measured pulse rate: 103 bpm
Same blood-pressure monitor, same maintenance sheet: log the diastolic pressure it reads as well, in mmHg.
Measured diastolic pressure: 101 mmHg
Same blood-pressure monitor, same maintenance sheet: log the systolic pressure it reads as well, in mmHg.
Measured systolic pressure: 126 mmHg
